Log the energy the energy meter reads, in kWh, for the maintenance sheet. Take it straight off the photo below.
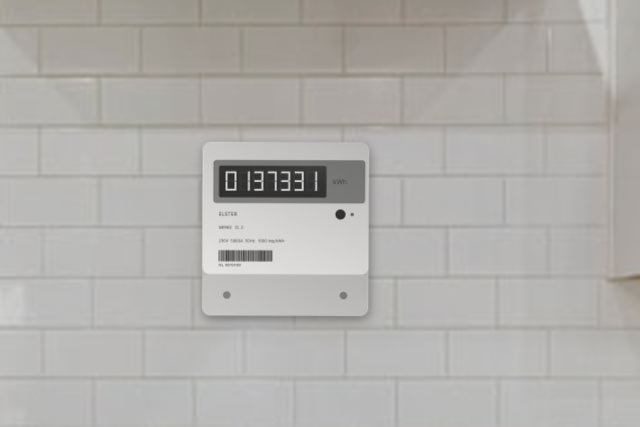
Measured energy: 137331 kWh
